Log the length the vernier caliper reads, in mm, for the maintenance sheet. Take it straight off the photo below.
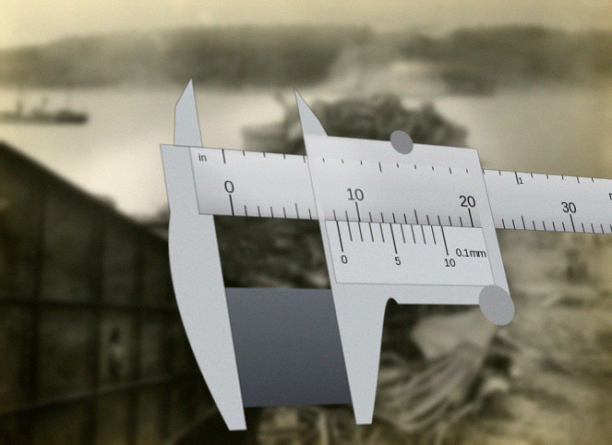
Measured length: 8.1 mm
